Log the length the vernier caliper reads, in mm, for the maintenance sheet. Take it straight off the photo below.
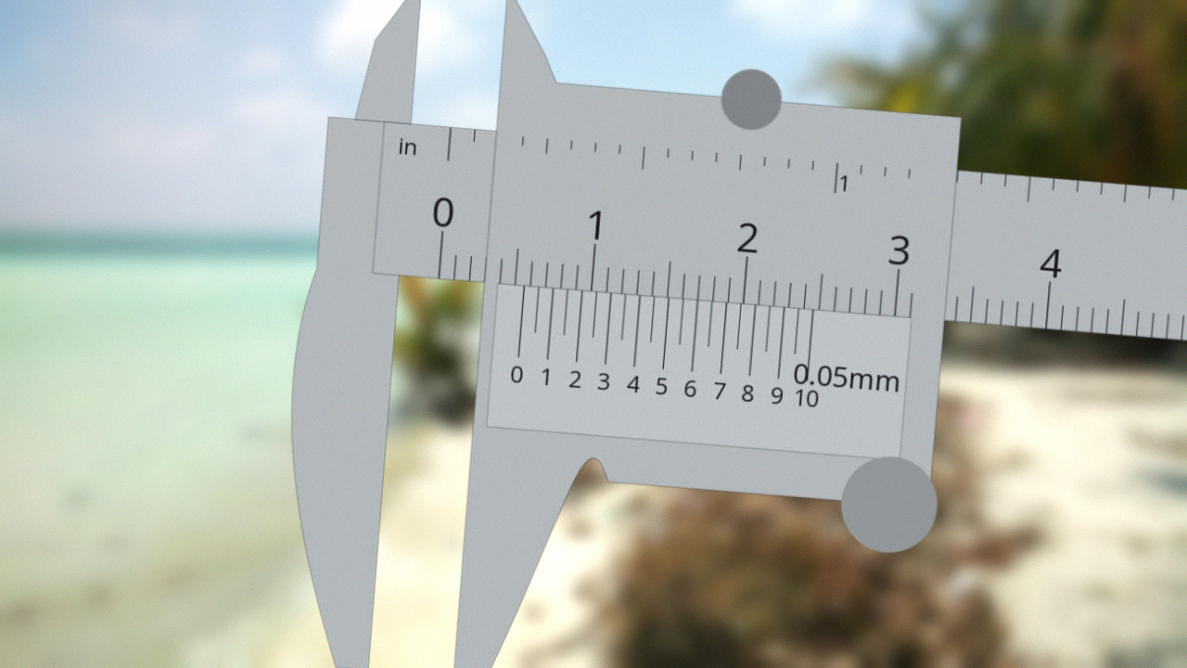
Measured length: 5.6 mm
